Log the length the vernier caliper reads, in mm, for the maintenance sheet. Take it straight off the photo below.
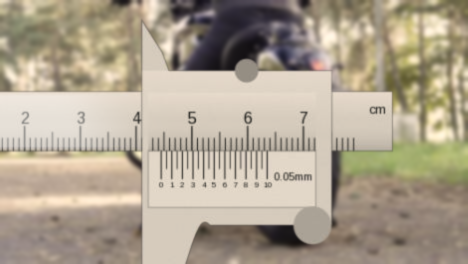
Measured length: 44.5 mm
